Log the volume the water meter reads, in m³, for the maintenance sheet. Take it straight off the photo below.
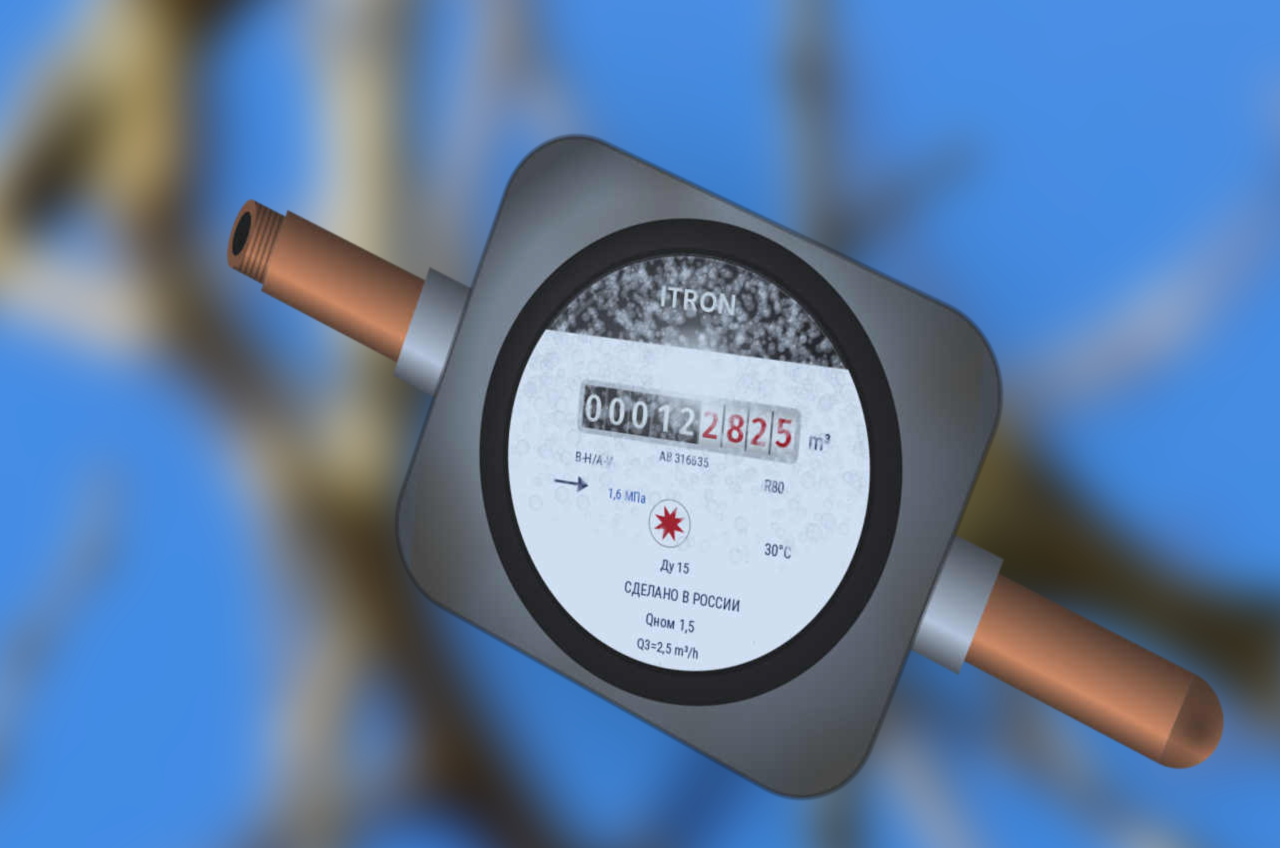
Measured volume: 12.2825 m³
